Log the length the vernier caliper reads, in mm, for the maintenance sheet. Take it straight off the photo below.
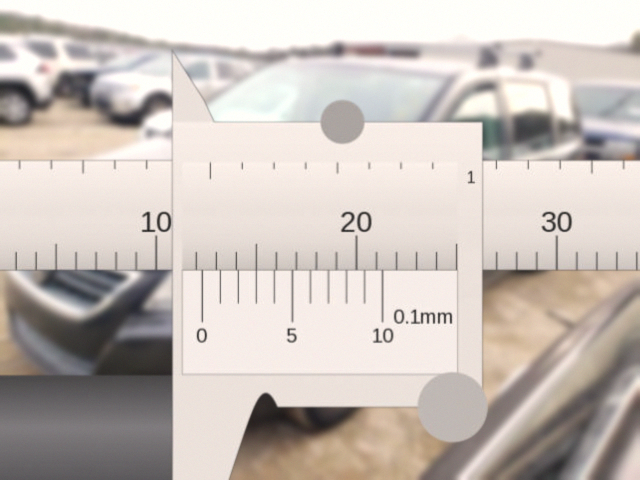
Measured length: 12.3 mm
